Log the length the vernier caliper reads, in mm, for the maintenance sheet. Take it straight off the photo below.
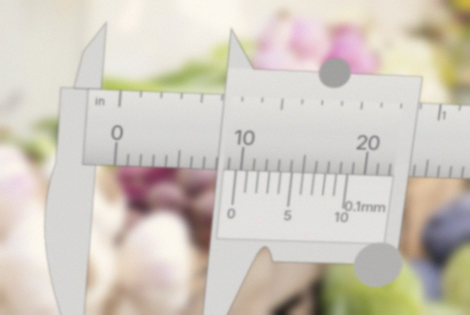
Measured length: 9.6 mm
